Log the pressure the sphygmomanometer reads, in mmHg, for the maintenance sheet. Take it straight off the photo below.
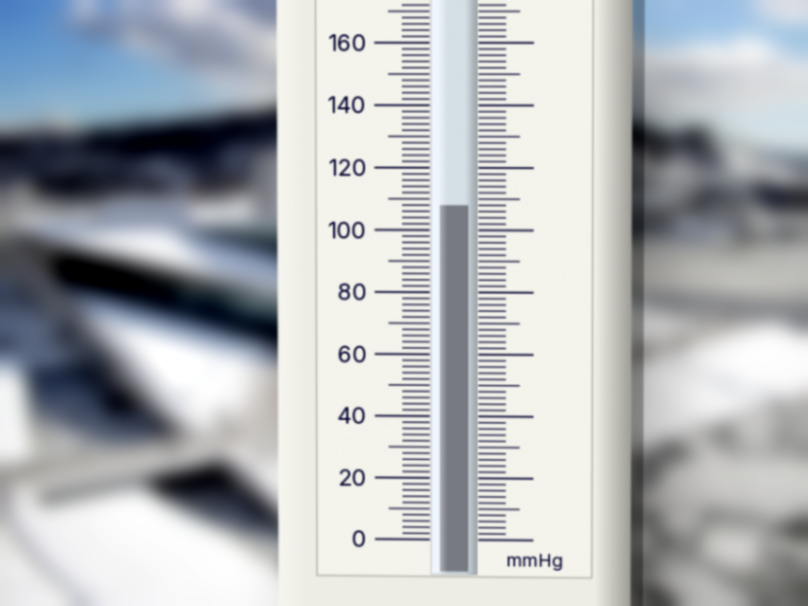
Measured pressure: 108 mmHg
